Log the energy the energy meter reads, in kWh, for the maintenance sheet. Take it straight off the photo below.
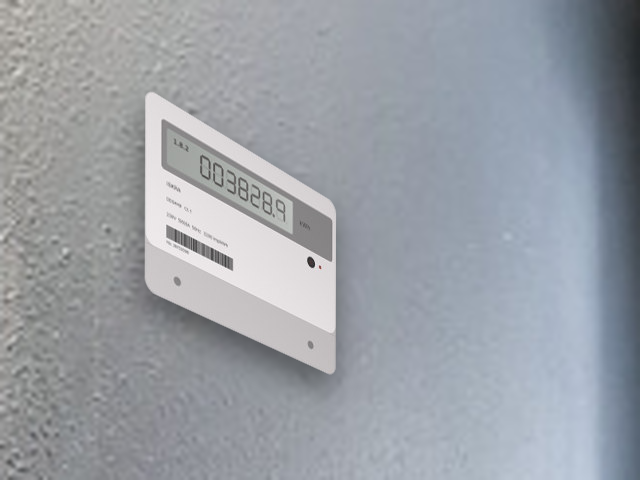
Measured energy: 3828.9 kWh
